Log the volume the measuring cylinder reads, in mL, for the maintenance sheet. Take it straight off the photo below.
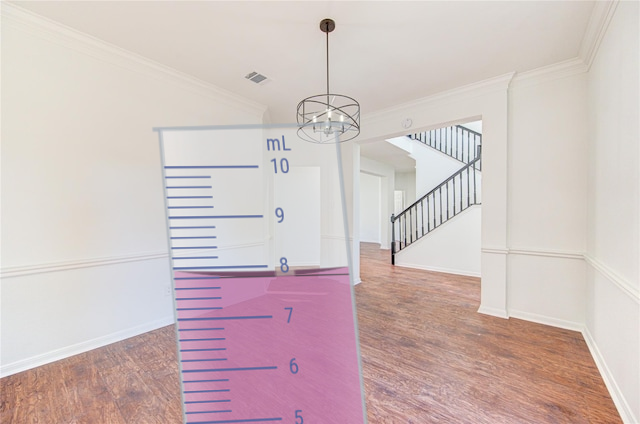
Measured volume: 7.8 mL
